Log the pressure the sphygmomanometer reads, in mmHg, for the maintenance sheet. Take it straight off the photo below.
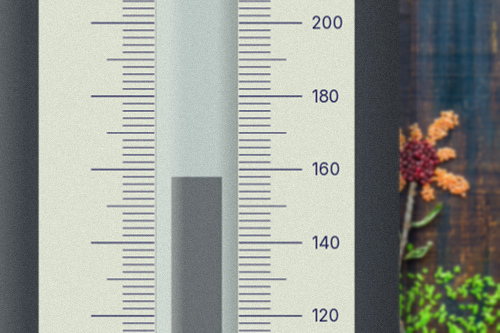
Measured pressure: 158 mmHg
